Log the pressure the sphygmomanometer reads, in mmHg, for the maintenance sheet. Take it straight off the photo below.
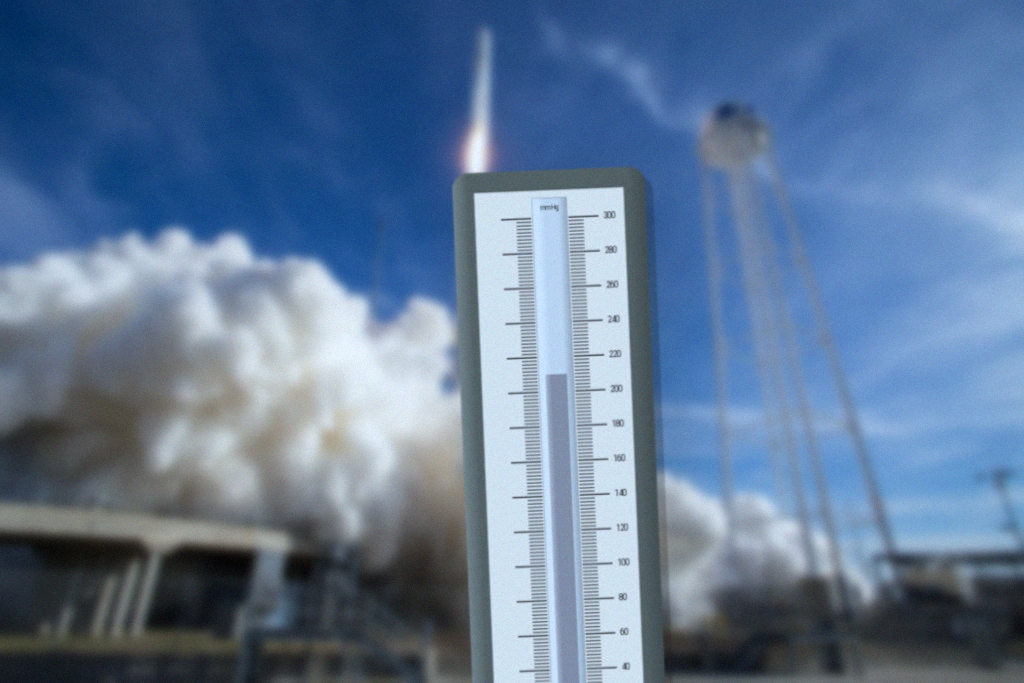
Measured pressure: 210 mmHg
